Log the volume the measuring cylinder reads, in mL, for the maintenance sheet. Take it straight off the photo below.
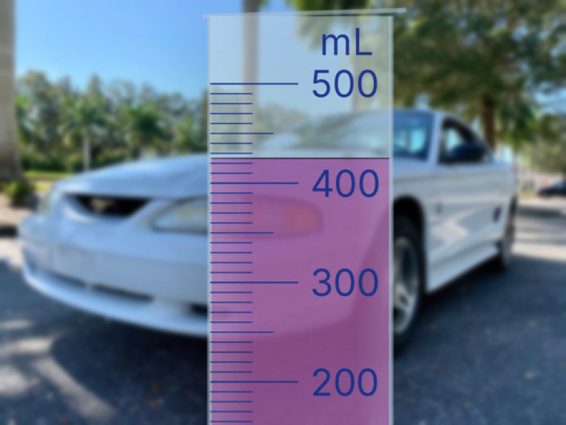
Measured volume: 425 mL
